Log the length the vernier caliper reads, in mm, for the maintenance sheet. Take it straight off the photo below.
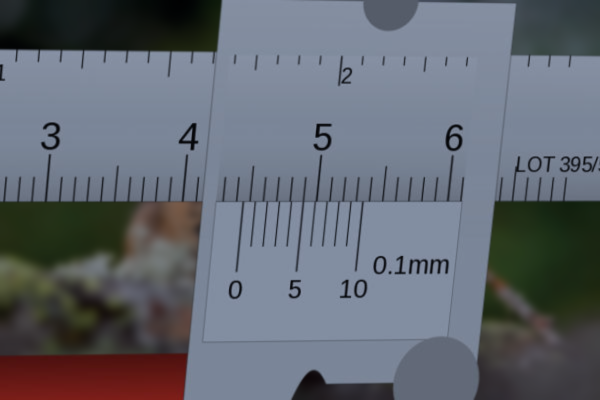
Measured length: 44.5 mm
